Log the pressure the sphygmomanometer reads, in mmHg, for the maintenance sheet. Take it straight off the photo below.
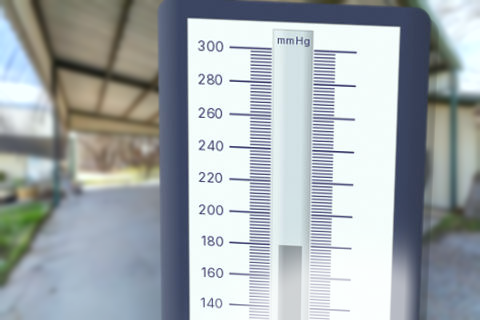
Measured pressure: 180 mmHg
